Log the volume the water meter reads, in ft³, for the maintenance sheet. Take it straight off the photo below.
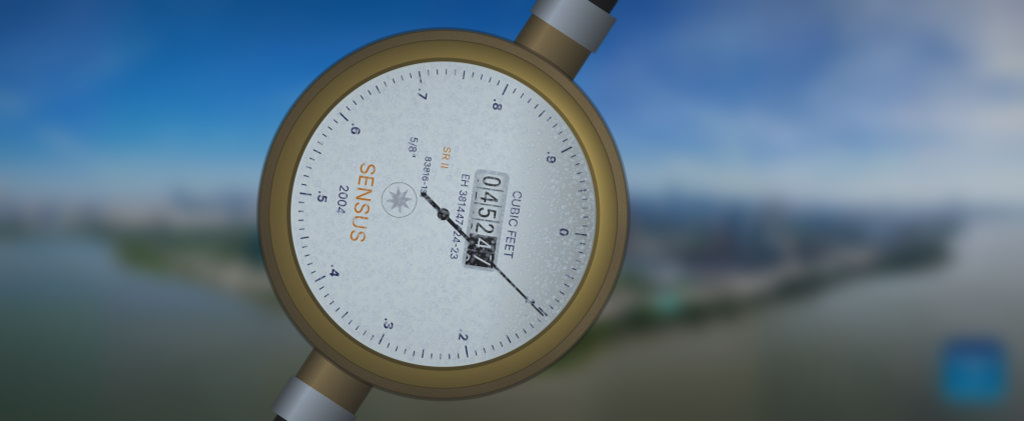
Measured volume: 45247.10 ft³
